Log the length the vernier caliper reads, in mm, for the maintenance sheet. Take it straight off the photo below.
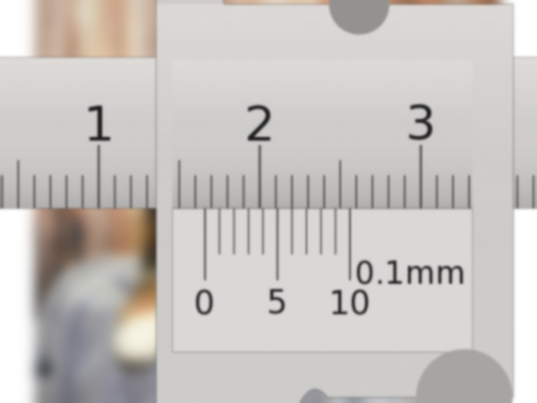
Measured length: 16.6 mm
